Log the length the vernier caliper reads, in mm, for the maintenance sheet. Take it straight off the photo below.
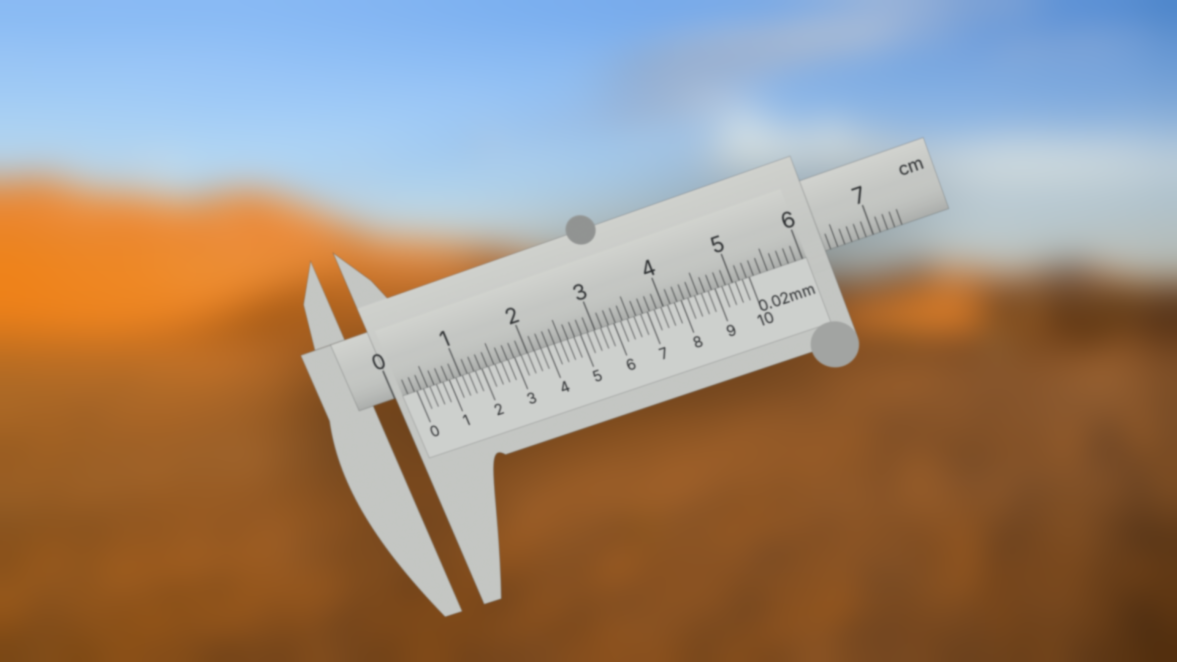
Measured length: 3.4 mm
